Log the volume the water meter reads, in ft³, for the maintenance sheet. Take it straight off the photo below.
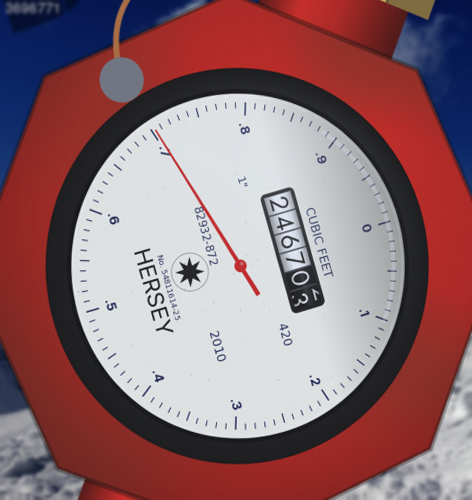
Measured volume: 246702.70 ft³
